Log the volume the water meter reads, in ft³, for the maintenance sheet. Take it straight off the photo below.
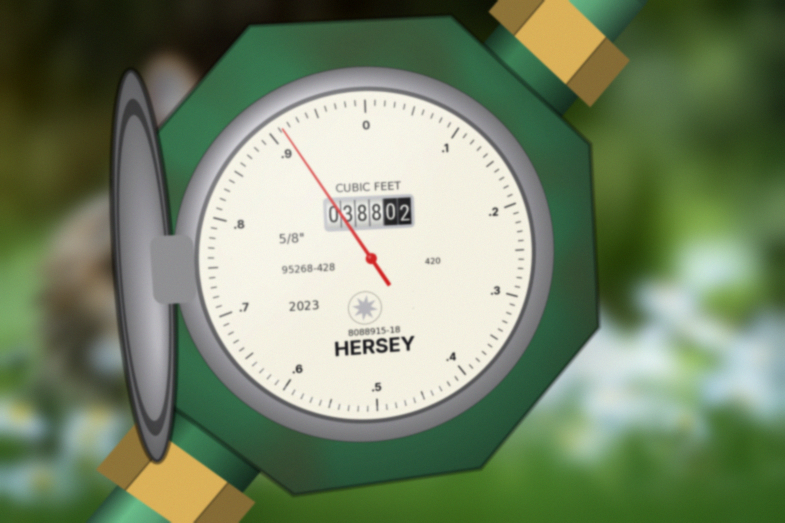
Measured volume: 38801.91 ft³
